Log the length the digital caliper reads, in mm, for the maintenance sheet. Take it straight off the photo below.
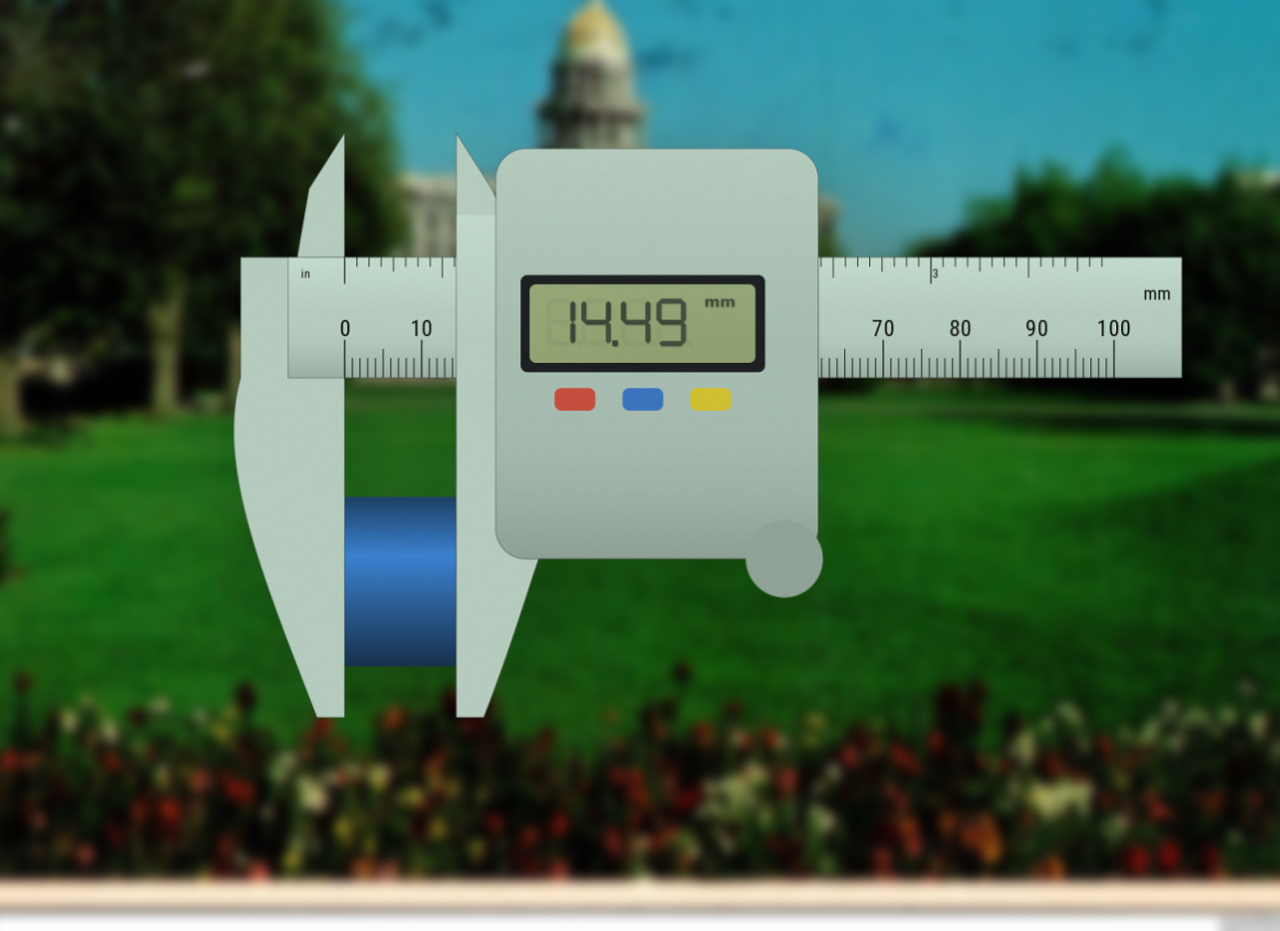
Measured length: 14.49 mm
